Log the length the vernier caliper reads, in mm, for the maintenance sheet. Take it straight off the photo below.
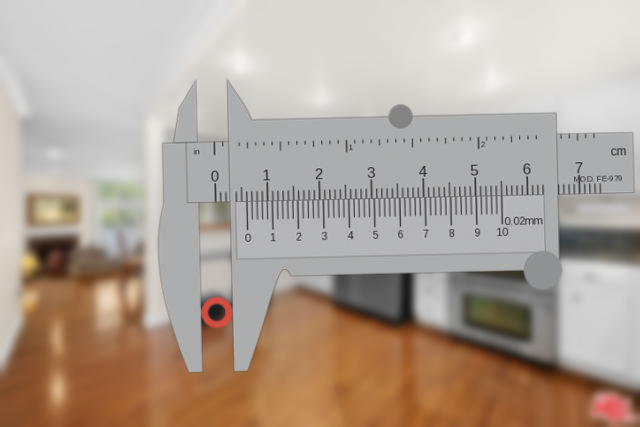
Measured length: 6.0 mm
